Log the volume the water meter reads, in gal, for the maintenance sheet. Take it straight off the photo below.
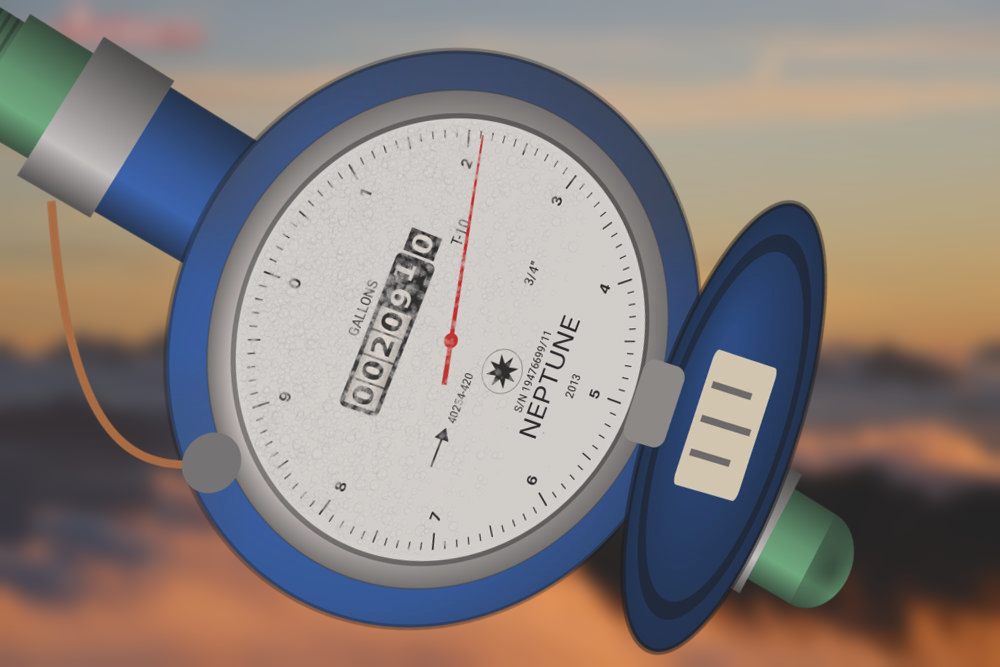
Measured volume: 20912.1 gal
